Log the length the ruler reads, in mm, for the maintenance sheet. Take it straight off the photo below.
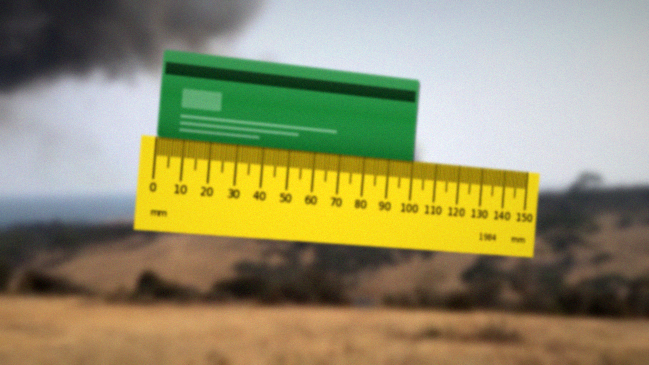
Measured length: 100 mm
